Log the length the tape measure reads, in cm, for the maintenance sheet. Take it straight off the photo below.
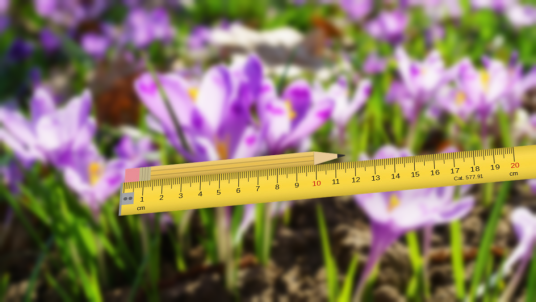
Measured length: 11.5 cm
